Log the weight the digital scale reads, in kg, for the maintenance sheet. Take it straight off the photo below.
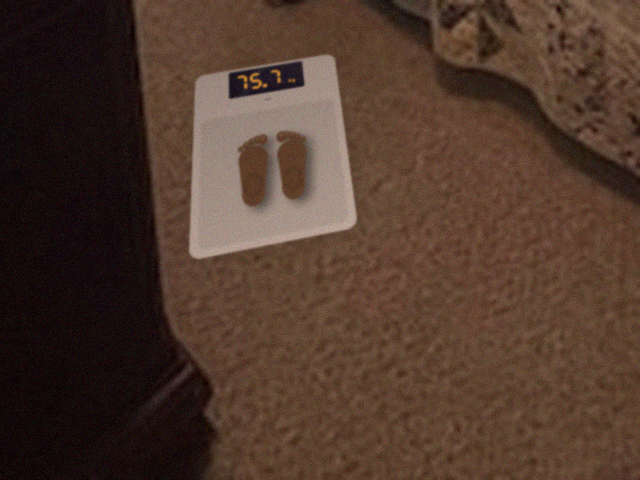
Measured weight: 75.7 kg
